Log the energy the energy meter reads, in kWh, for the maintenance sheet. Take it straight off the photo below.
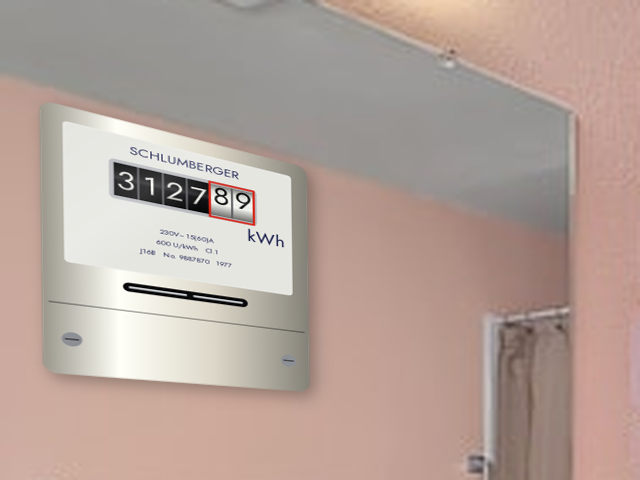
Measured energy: 3127.89 kWh
